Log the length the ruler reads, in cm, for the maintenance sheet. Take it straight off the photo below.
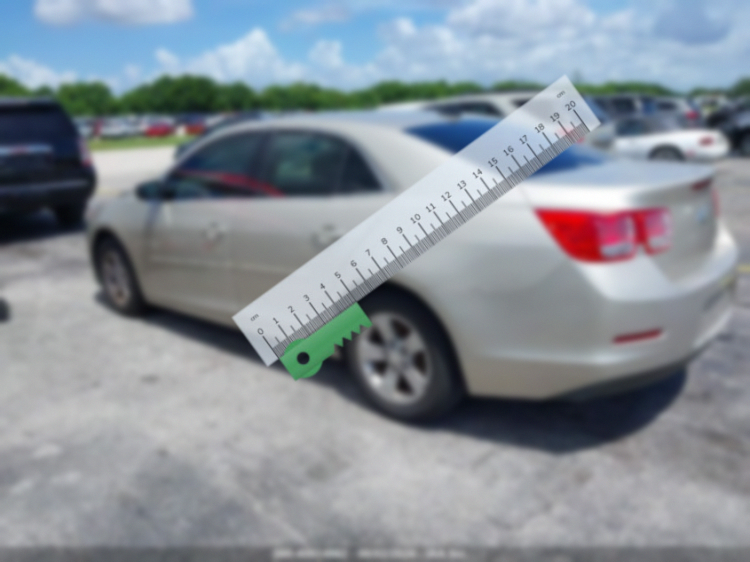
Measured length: 5 cm
